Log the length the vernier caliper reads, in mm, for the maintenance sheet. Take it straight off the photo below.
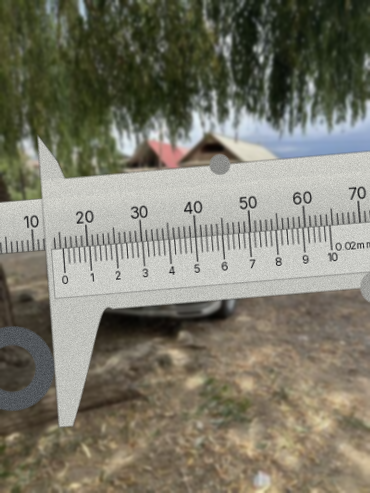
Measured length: 15.5 mm
